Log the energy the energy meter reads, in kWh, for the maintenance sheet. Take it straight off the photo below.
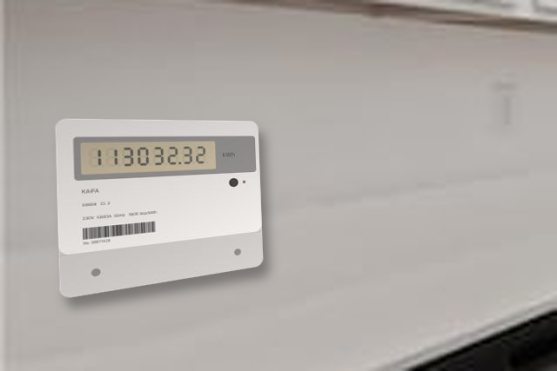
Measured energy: 113032.32 kWh
